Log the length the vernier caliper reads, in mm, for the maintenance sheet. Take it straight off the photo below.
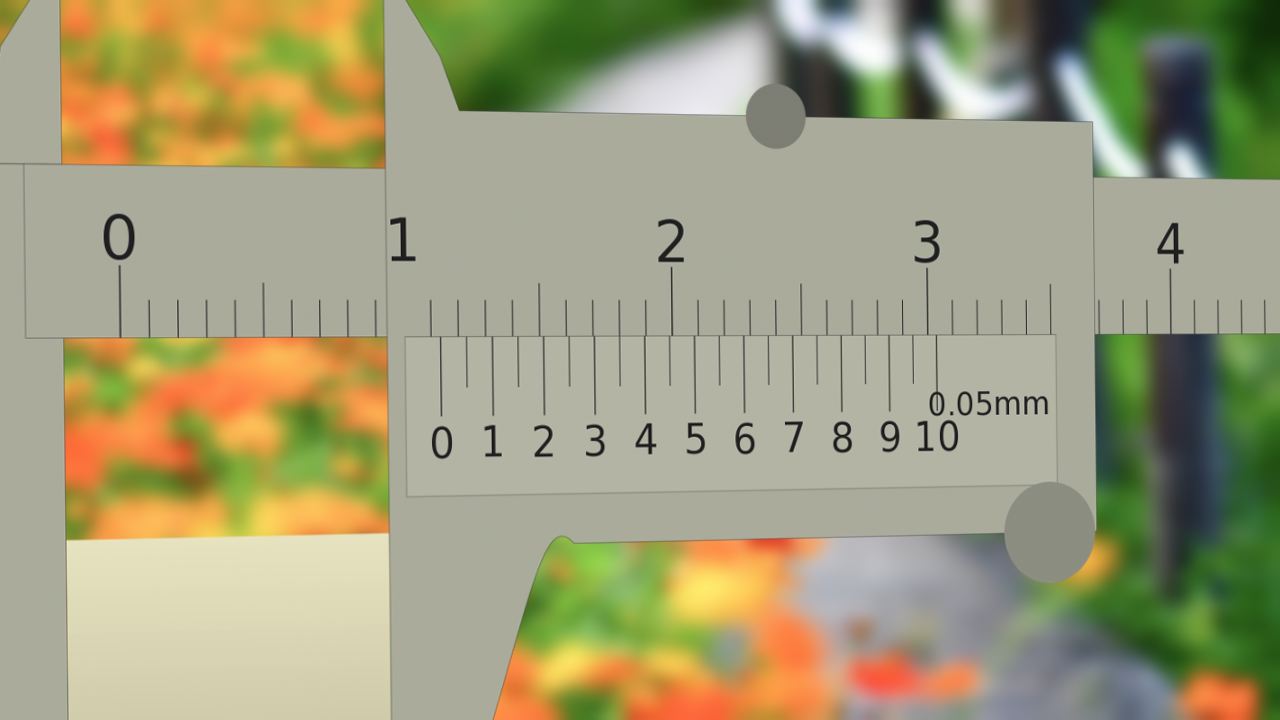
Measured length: 11.35 mm
